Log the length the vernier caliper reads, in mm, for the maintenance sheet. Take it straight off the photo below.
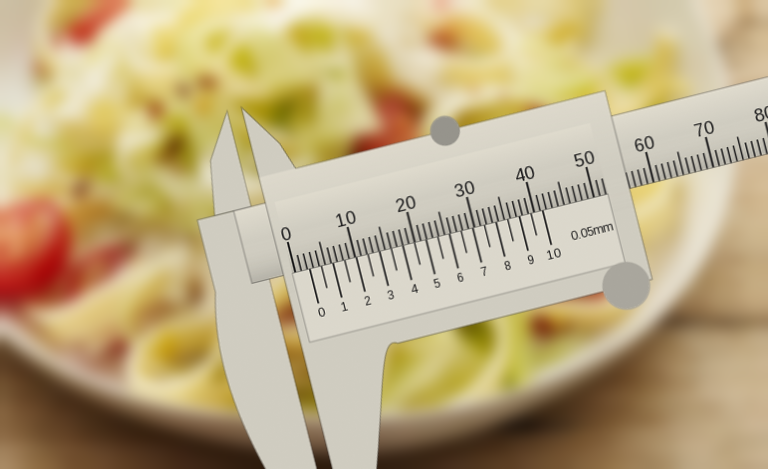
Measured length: 2.4 mm
